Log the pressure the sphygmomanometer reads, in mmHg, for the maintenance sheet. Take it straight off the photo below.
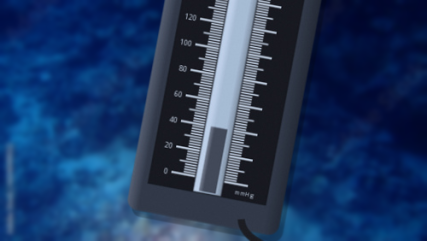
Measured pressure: 40 mmHg
